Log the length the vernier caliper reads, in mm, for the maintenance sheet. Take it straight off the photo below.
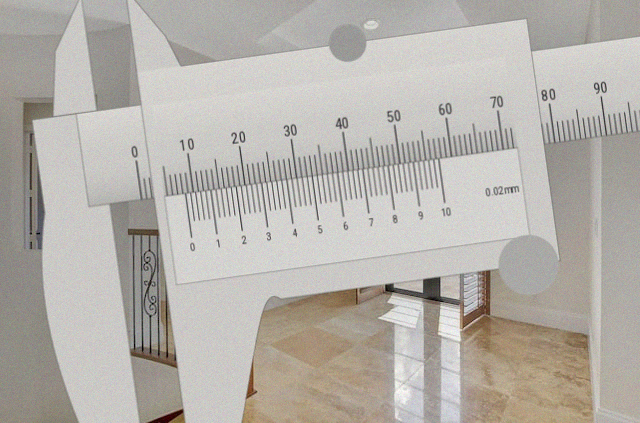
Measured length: 8.5 mm
